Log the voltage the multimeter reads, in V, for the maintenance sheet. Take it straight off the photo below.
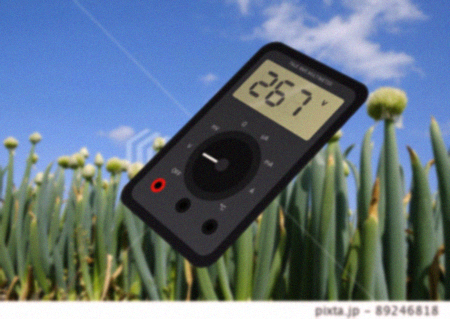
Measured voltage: 267 V
